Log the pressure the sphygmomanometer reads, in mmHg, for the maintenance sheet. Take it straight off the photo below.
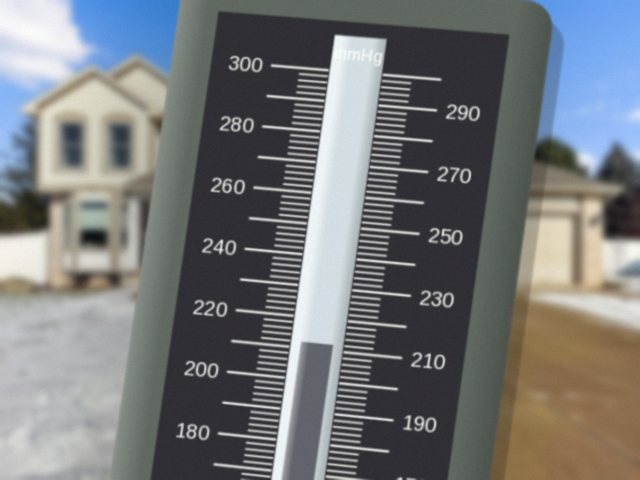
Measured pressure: 212 mmHg
